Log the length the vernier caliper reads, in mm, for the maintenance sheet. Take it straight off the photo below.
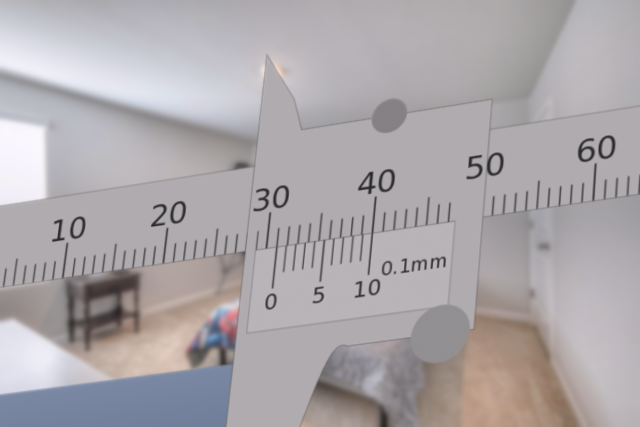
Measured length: 31.0 mm
